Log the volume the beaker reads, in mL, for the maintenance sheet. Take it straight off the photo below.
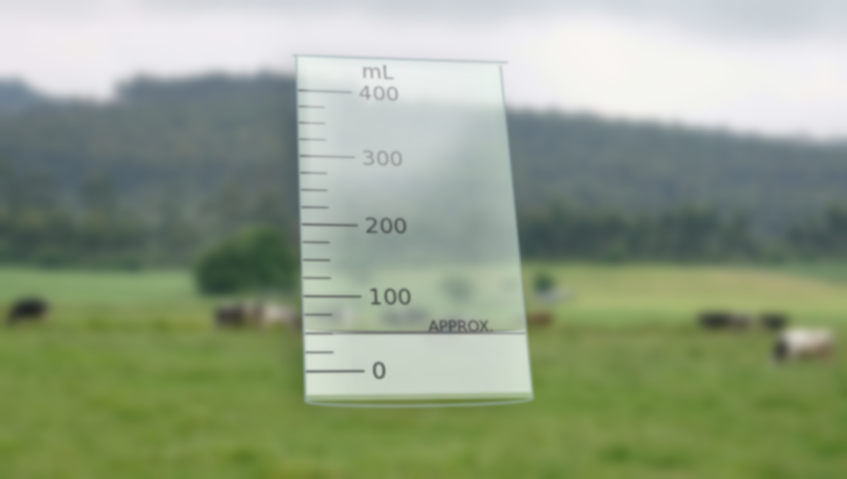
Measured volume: 50 mL
